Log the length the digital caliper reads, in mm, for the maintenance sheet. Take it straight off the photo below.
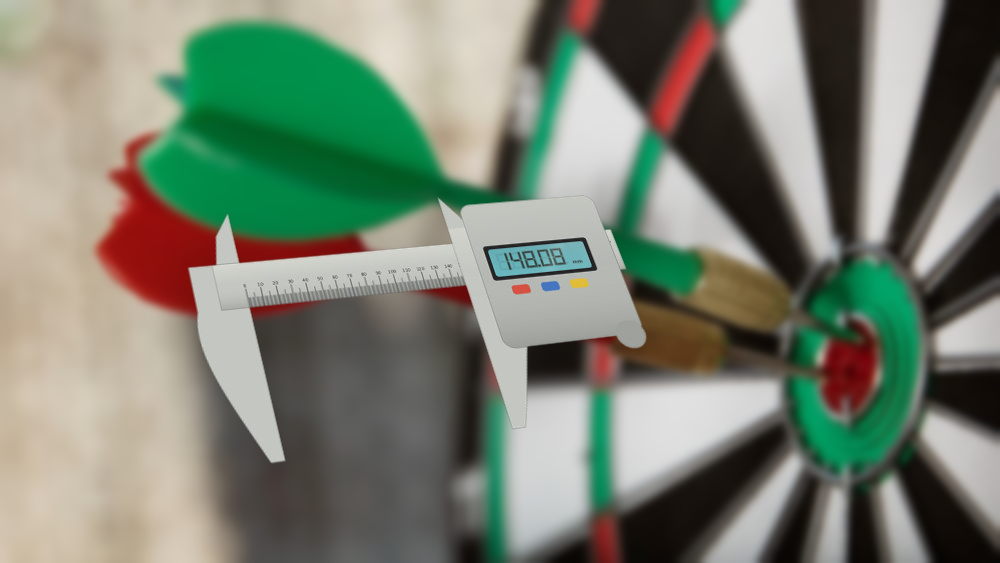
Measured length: 148.08 mm
